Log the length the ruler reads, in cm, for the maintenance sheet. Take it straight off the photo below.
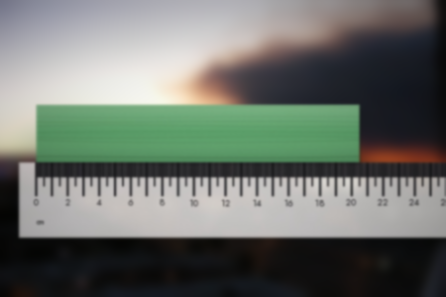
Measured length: 20.5 cm
